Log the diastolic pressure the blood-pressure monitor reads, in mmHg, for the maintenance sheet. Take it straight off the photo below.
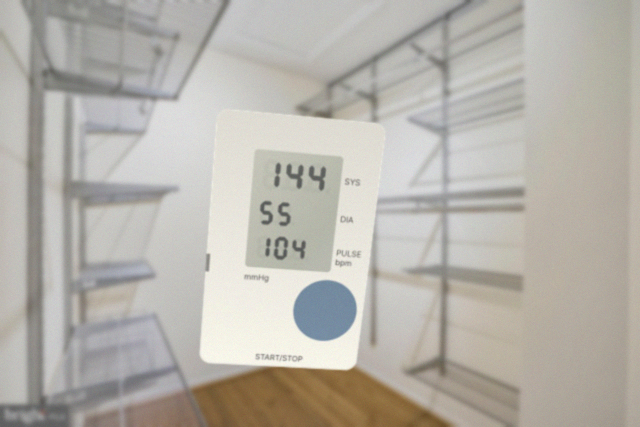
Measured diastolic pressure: 55 mmHg
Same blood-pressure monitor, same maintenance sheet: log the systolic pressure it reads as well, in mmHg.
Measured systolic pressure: 144 mmHg
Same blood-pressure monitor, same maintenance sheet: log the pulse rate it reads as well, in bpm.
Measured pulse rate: 104 bpm
